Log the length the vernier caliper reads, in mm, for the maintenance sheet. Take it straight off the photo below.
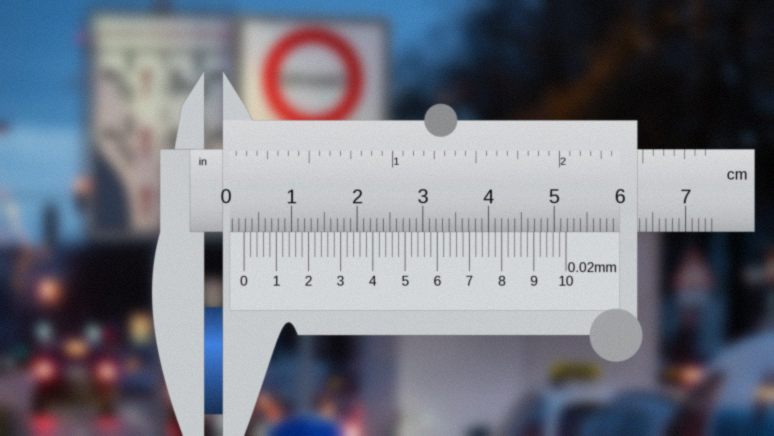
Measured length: 2.8 mm
